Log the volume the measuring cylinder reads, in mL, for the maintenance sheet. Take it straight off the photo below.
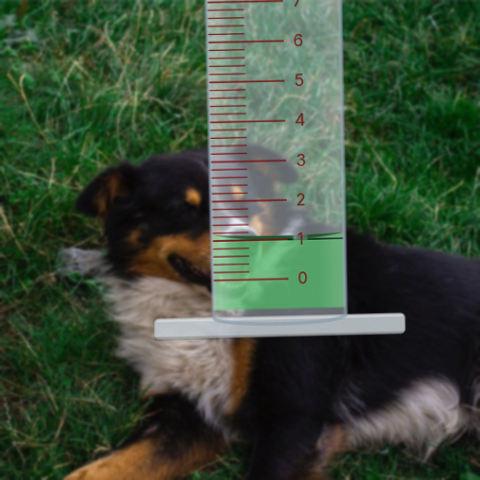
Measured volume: 1 mL
